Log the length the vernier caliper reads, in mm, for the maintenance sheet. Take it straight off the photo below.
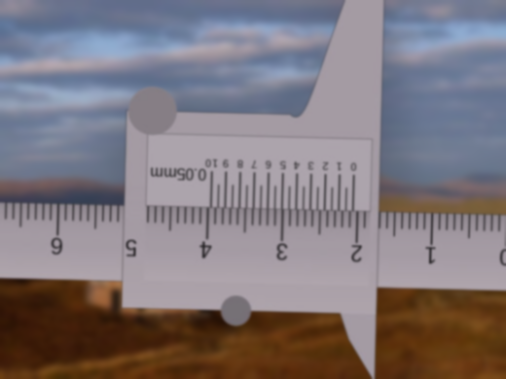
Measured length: 20.6 mm
